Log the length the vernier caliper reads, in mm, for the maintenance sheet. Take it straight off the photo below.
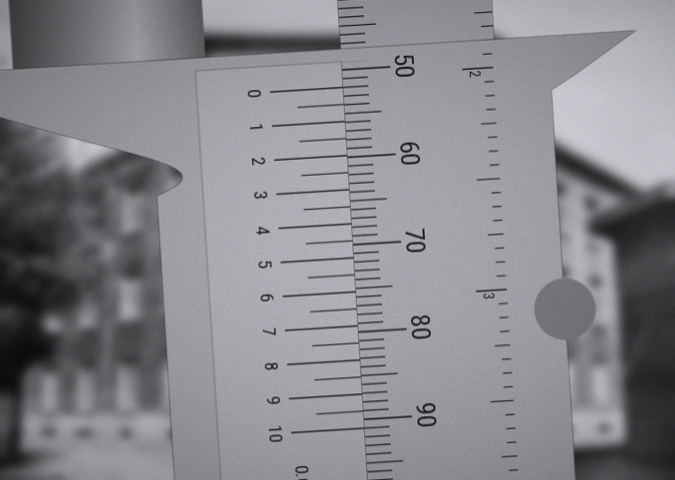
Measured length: 52.0 mm
